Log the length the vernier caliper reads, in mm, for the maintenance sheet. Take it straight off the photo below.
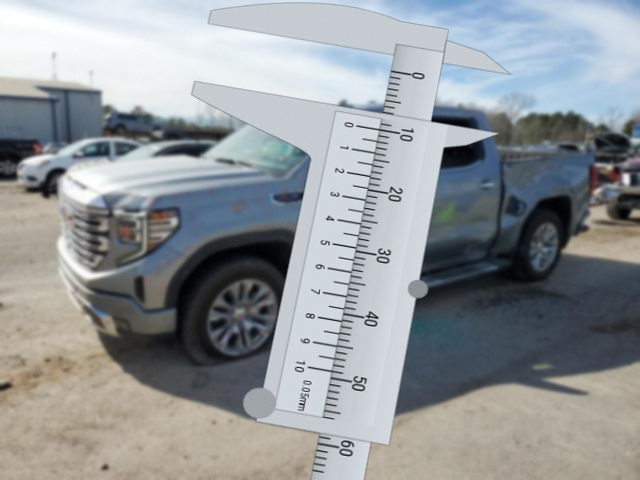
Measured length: 10.0 mm
